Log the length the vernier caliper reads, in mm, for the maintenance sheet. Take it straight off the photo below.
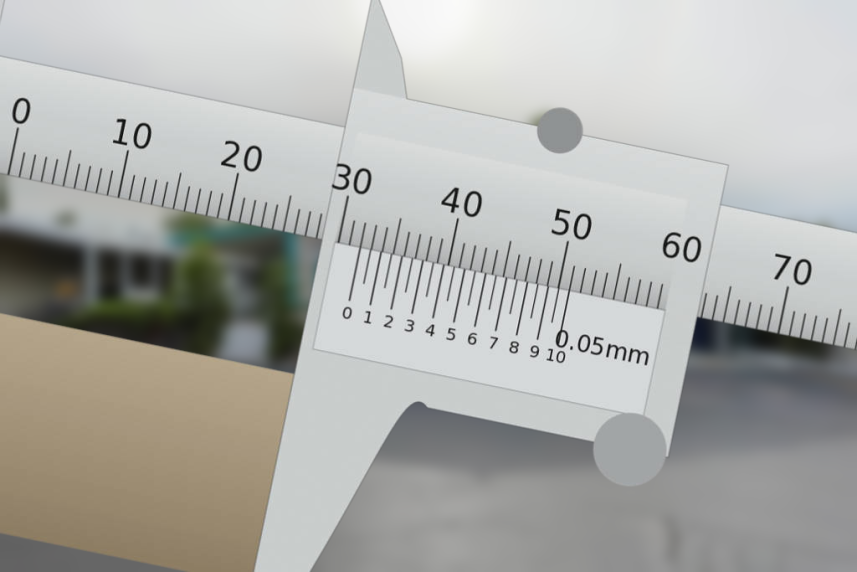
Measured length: 32.0 mm
